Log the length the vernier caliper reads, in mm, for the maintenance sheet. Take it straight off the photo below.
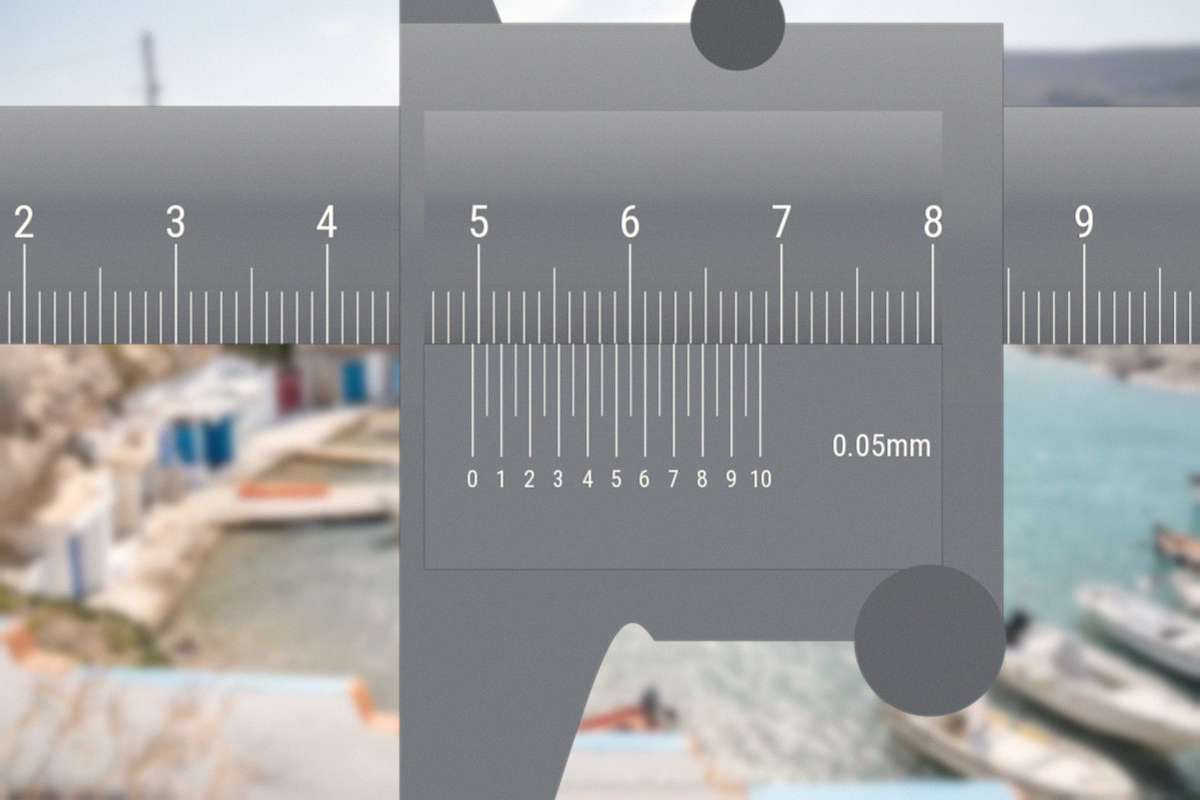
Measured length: 49.6 mm
